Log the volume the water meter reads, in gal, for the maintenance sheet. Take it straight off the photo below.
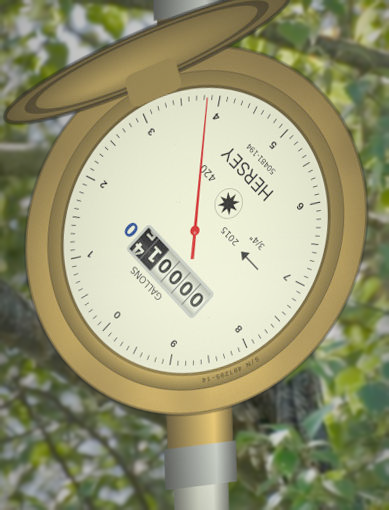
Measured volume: 143.8 gal
